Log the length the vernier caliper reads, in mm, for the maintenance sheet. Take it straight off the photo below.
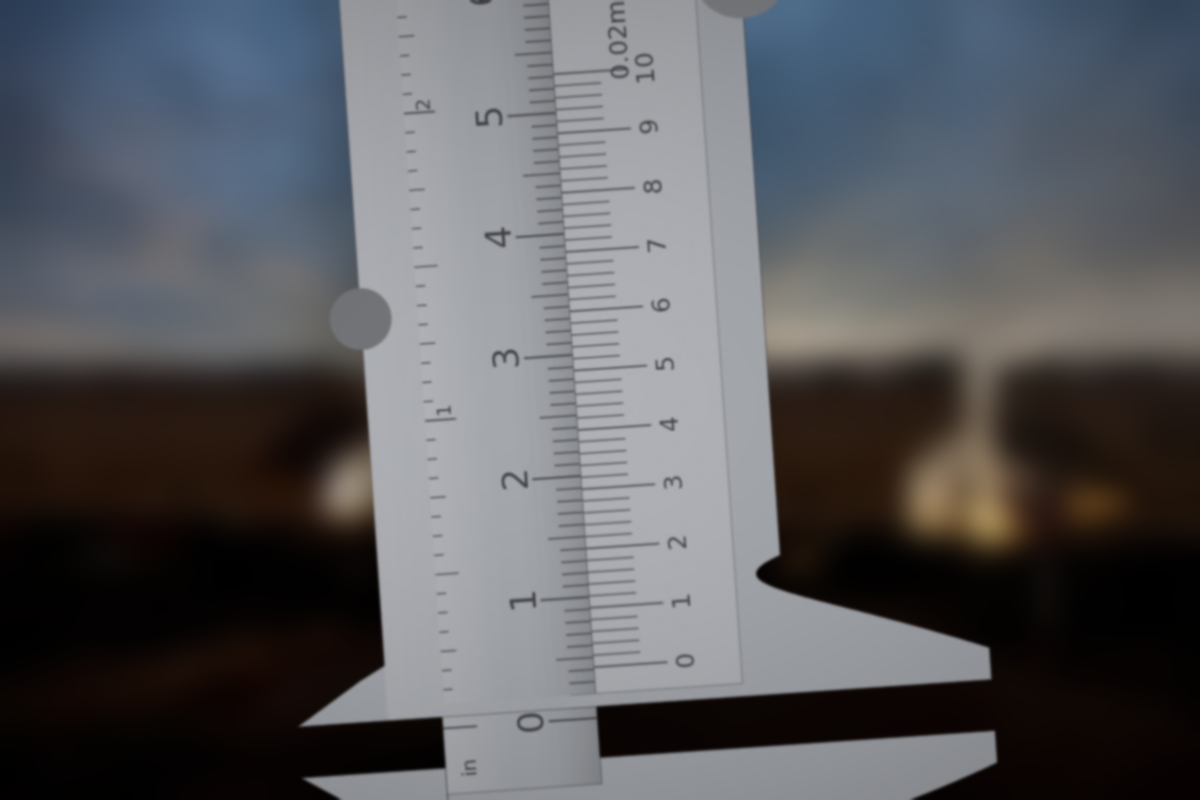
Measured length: 4.2 mm
